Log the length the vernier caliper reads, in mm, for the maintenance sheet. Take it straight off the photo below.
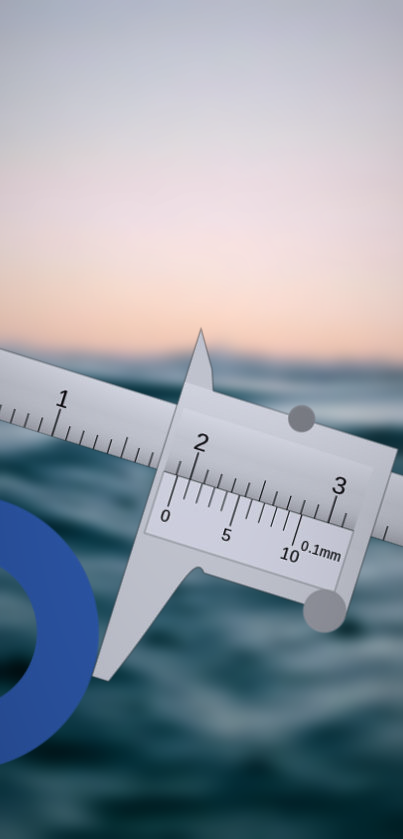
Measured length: 19.1 mm
